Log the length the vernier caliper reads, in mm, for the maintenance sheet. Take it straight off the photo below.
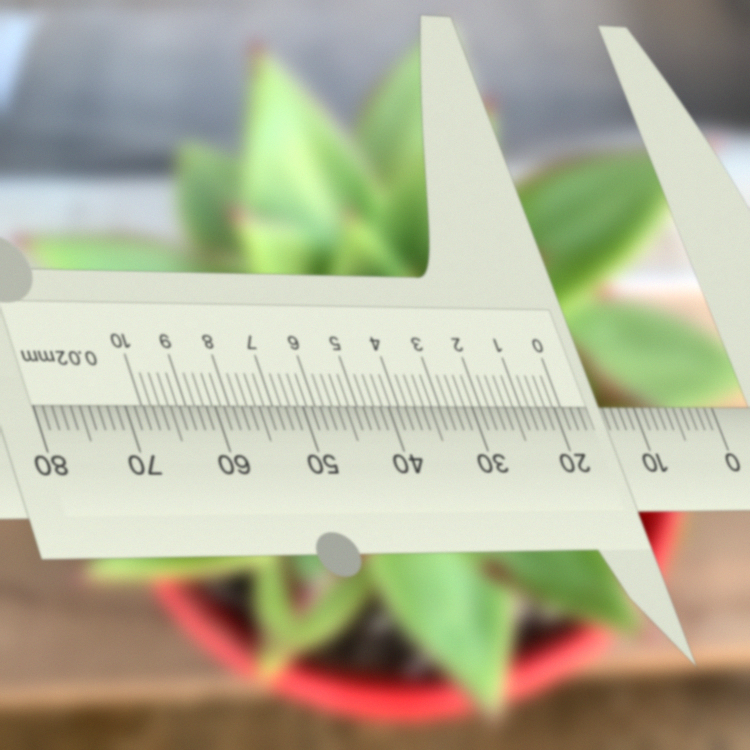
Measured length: 19.2 mm
